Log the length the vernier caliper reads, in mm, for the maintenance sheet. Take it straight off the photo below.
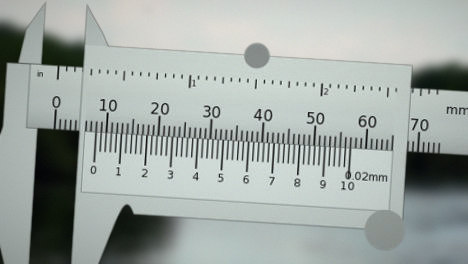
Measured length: 8.0 mm
